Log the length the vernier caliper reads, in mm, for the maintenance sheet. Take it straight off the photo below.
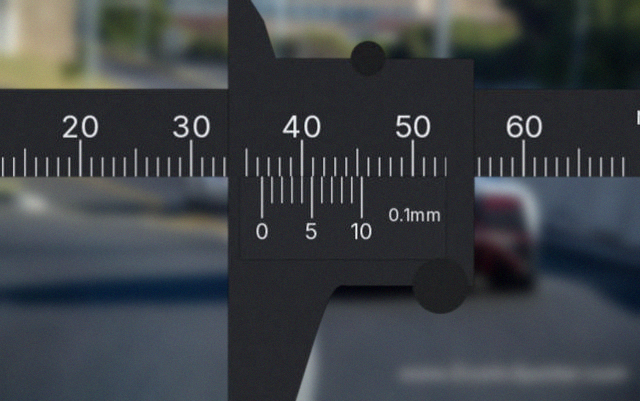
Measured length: 36.4 mm
